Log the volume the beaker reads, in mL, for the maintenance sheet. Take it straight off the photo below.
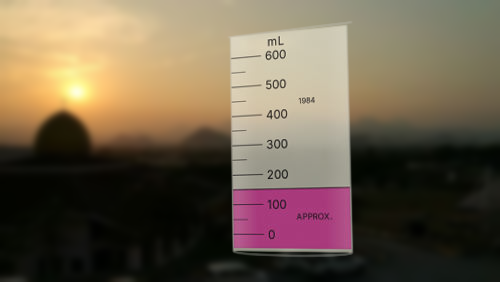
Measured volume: 150 mL
